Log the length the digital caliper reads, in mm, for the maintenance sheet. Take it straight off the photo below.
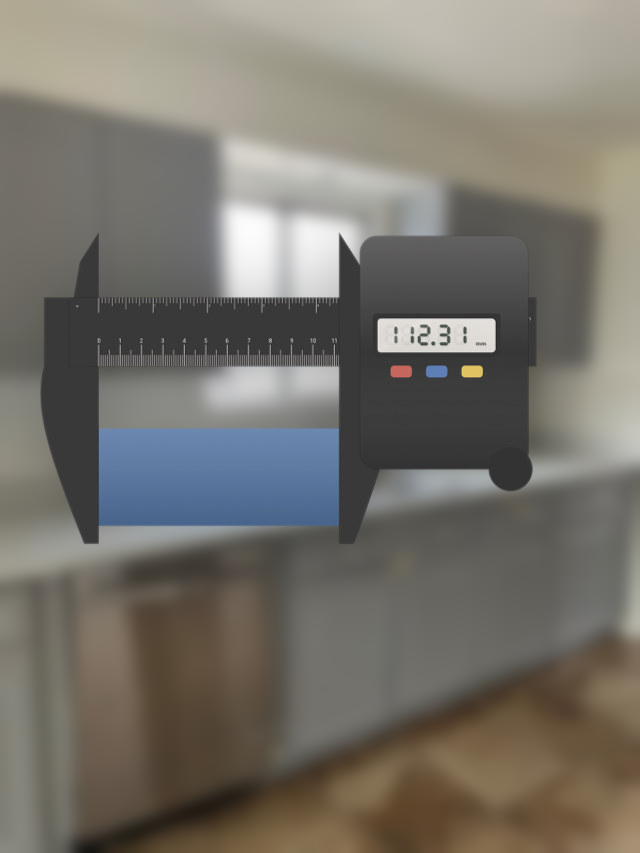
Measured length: 112.31 mm
